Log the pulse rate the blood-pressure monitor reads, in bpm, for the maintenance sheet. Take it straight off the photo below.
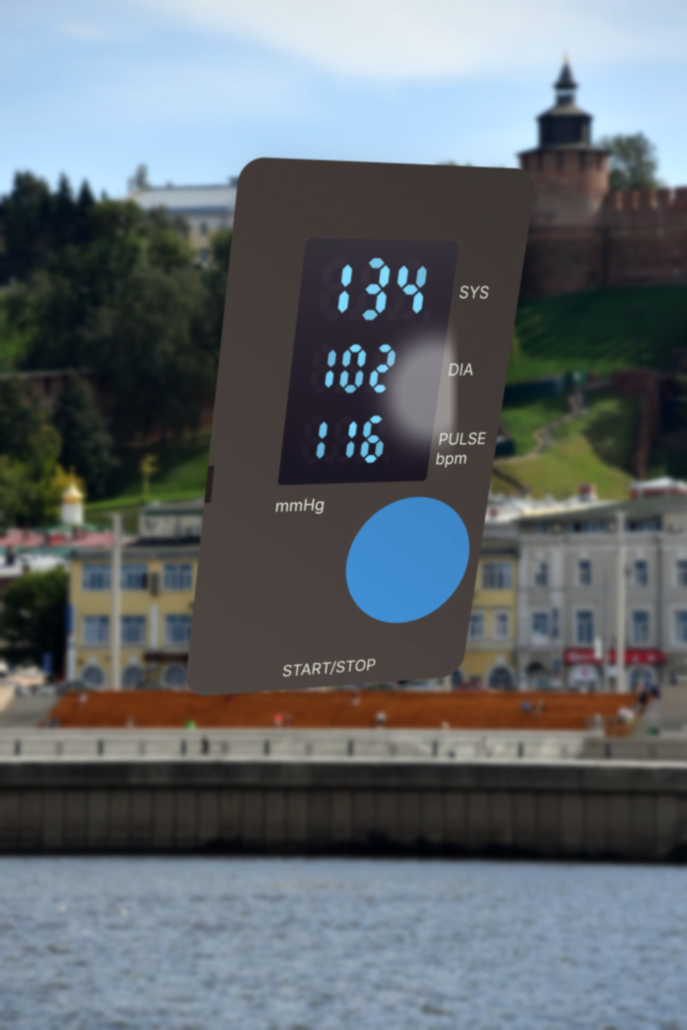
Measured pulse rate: 116 bpm
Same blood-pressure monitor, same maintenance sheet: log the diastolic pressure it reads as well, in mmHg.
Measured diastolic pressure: 102 mmHg
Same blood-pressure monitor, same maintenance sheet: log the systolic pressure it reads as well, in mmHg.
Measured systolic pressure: 134 mmHg
